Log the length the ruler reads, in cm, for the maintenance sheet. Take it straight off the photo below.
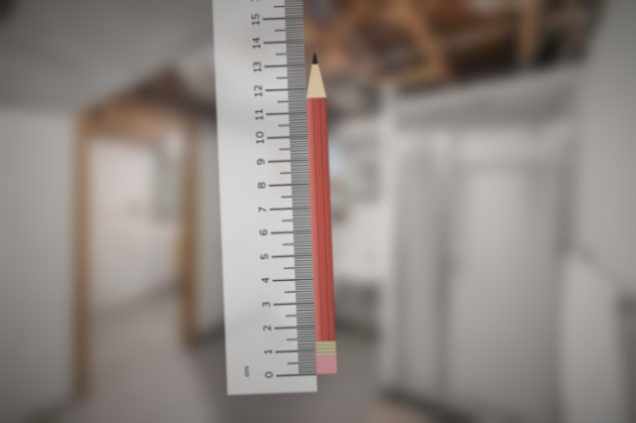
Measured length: 13.5 cm
